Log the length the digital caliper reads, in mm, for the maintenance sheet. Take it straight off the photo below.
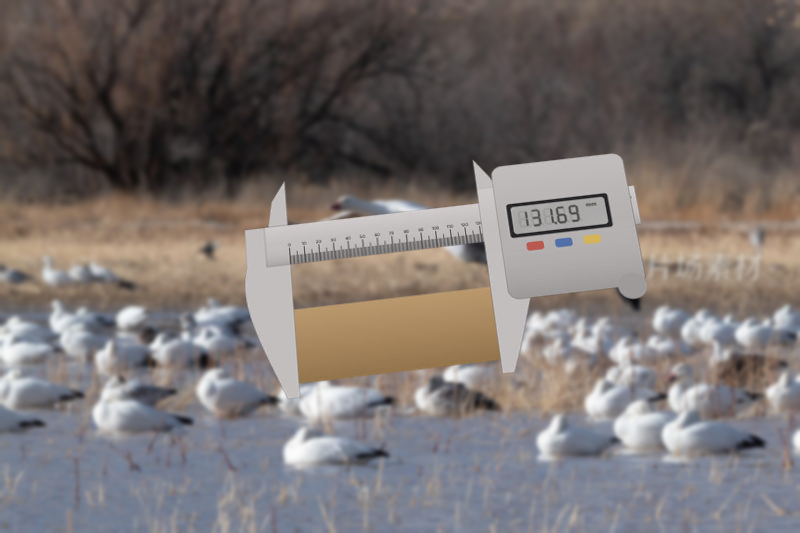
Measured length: 131.69 mm
